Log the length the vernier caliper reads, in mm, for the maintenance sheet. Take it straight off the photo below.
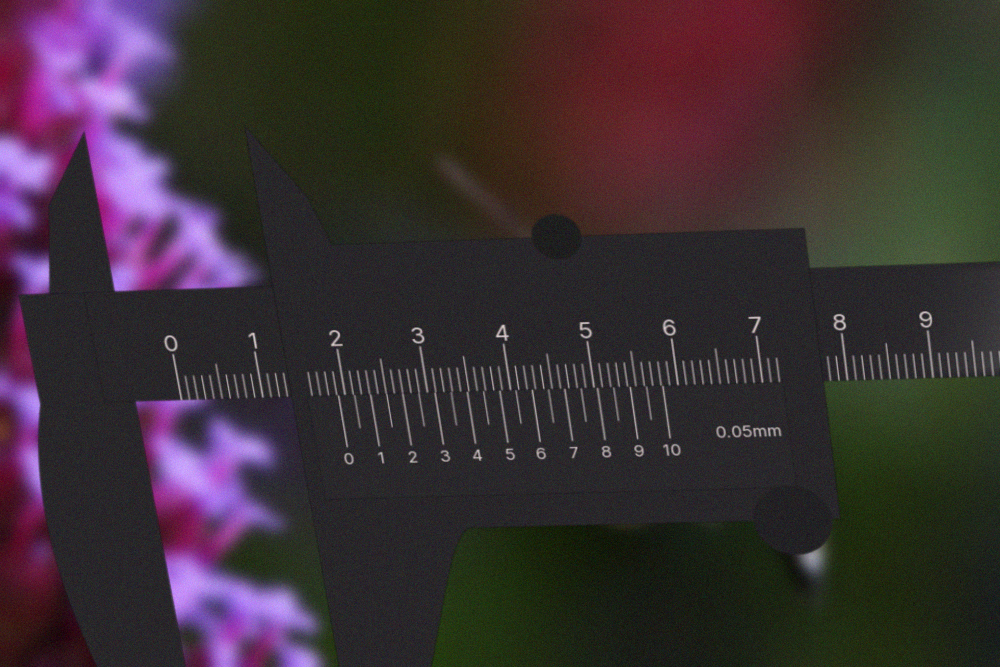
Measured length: 19.2 mm
